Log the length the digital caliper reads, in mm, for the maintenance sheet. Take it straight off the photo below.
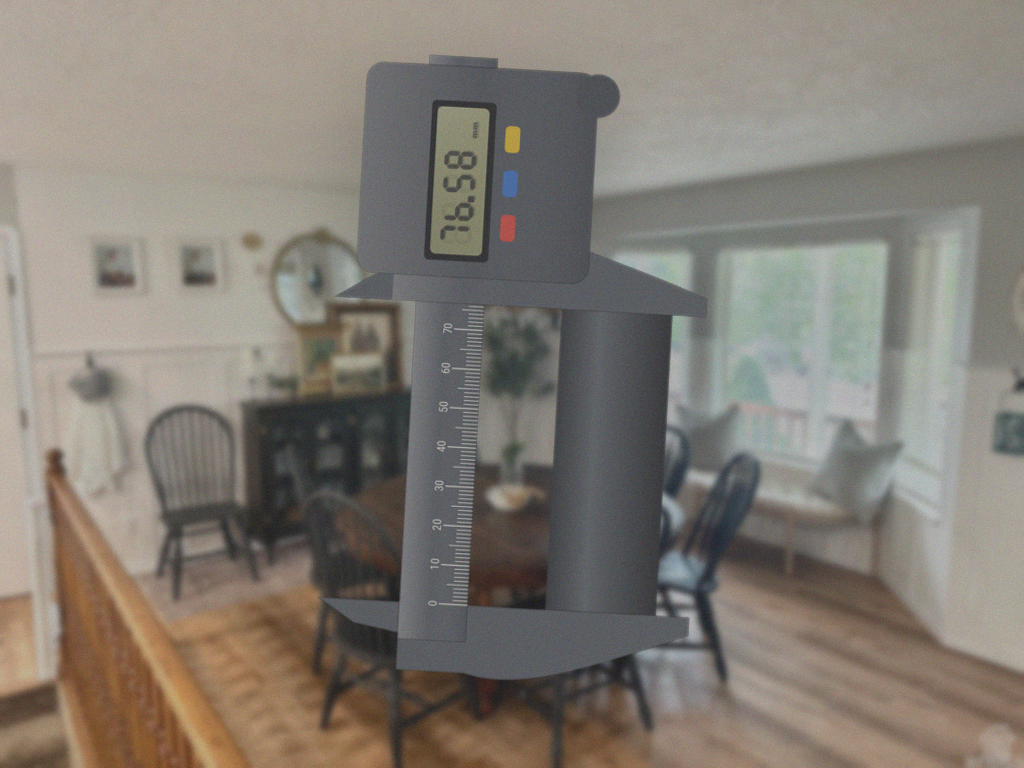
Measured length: 76.58 mm
